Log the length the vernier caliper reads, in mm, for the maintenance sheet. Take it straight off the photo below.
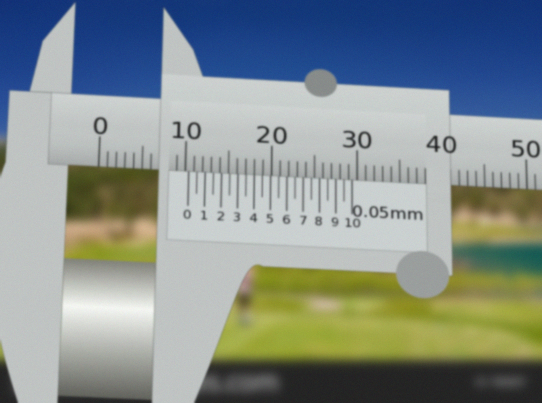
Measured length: 10.4 mm
